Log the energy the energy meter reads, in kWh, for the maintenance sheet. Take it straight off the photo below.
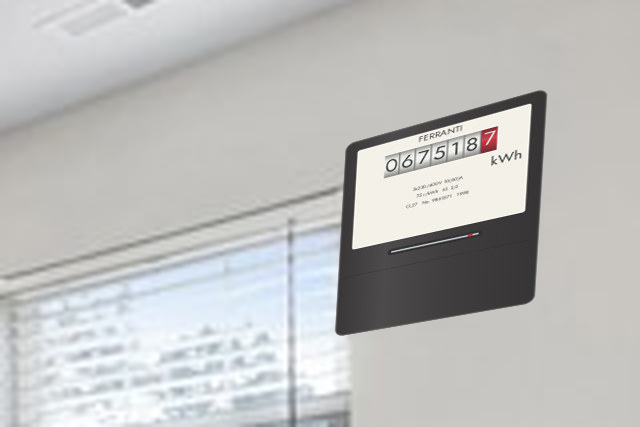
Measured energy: 67518.7 kWh
